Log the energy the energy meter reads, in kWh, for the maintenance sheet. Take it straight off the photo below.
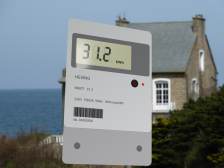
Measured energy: 31.2 kWh
